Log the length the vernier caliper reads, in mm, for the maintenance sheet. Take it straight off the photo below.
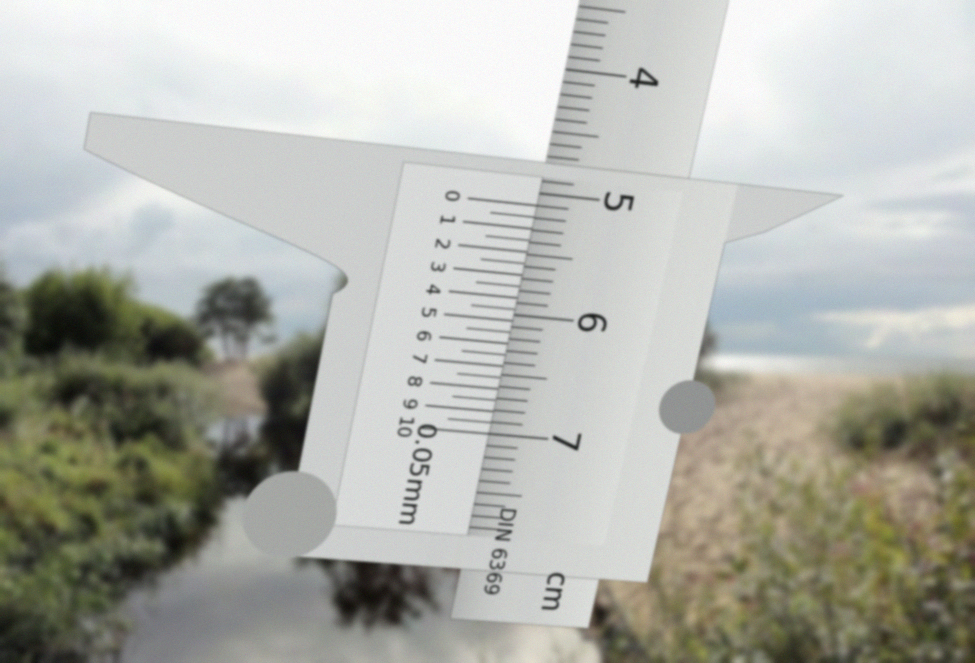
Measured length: 51.0 mm
